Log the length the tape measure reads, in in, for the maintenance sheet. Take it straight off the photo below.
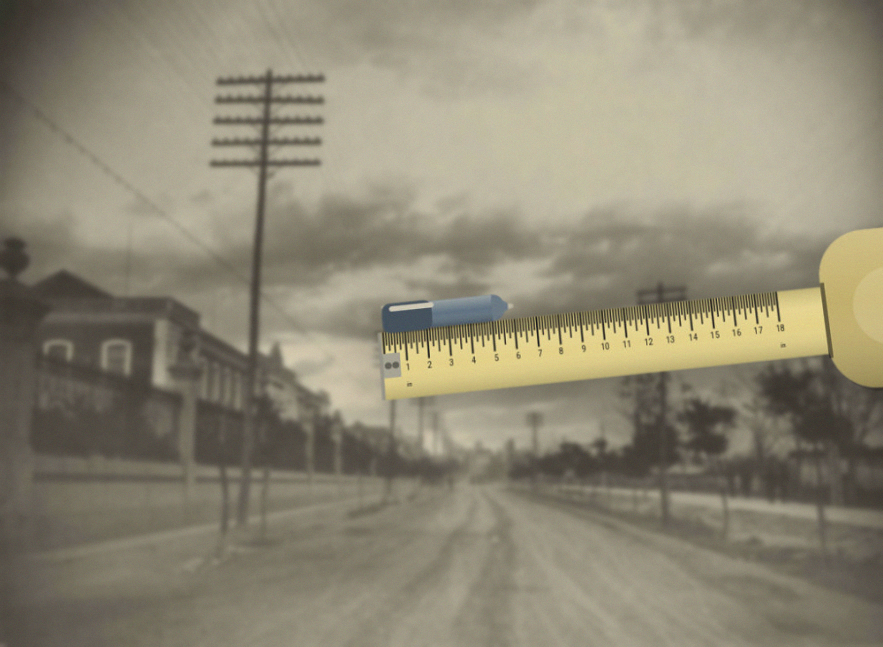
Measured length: 6 in
